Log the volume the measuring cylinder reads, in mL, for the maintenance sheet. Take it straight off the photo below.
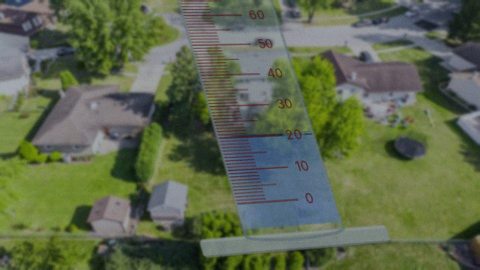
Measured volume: 20 mL
